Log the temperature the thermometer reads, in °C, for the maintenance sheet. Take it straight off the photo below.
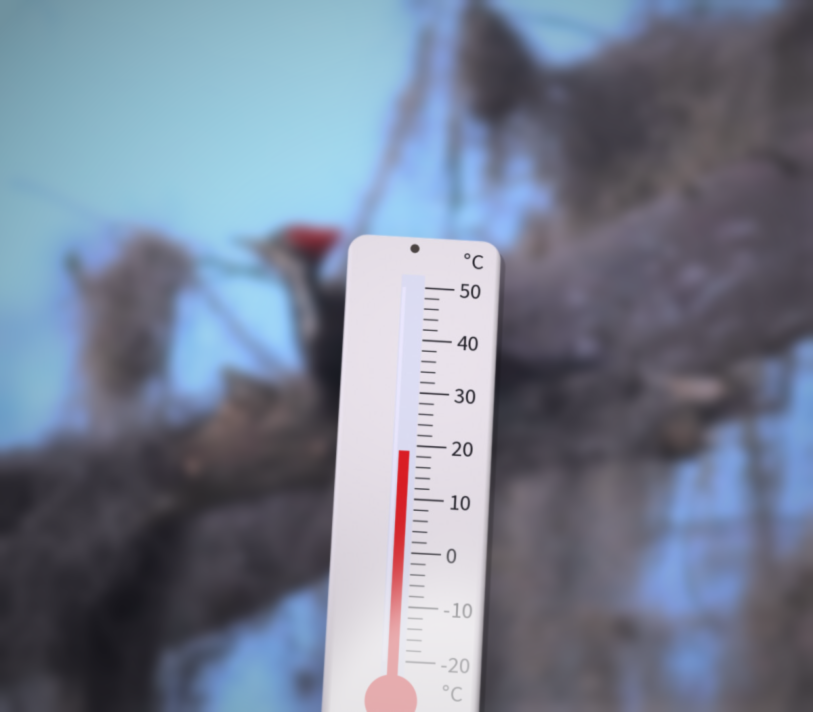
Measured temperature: 19 °C
